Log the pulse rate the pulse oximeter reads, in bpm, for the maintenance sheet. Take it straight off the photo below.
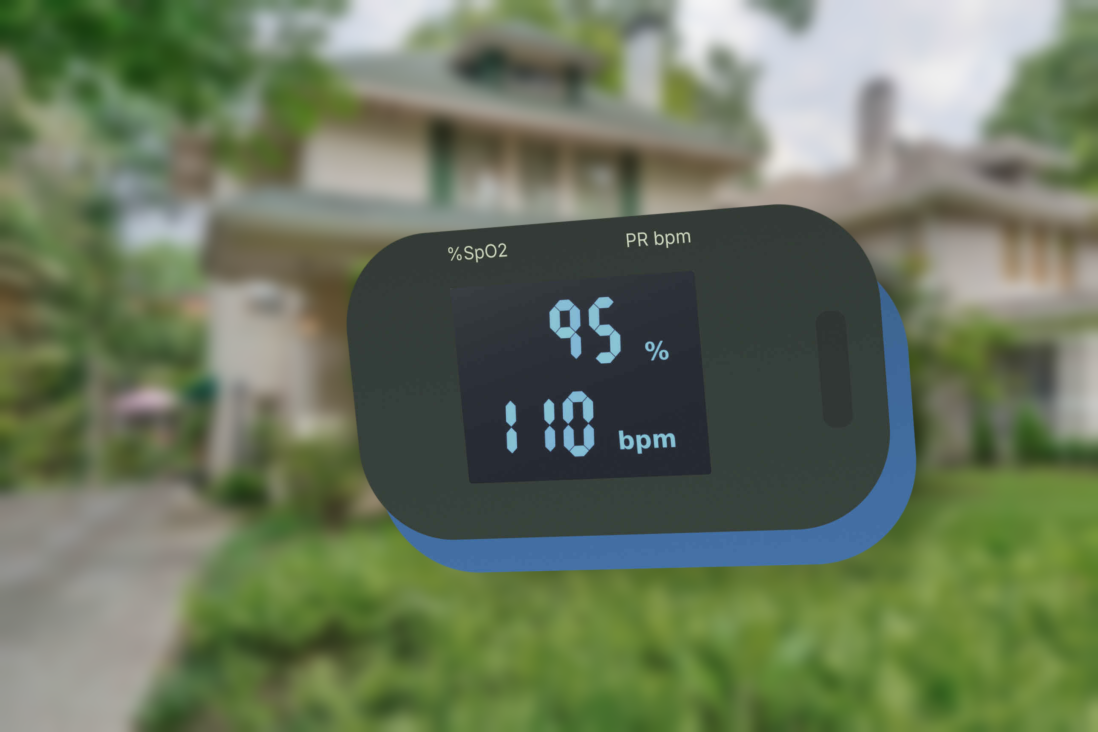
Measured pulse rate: 110 bpm
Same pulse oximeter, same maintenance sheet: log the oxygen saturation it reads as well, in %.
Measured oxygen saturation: 95 %
